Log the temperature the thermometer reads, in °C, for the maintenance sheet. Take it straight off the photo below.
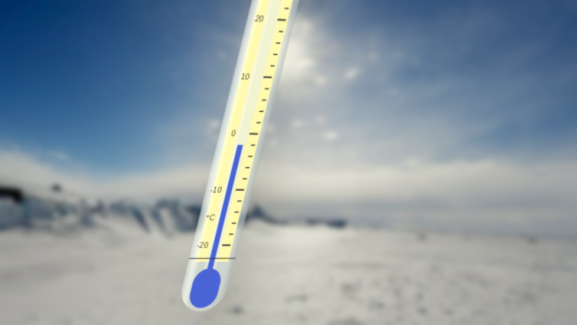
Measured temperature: -2 °C
